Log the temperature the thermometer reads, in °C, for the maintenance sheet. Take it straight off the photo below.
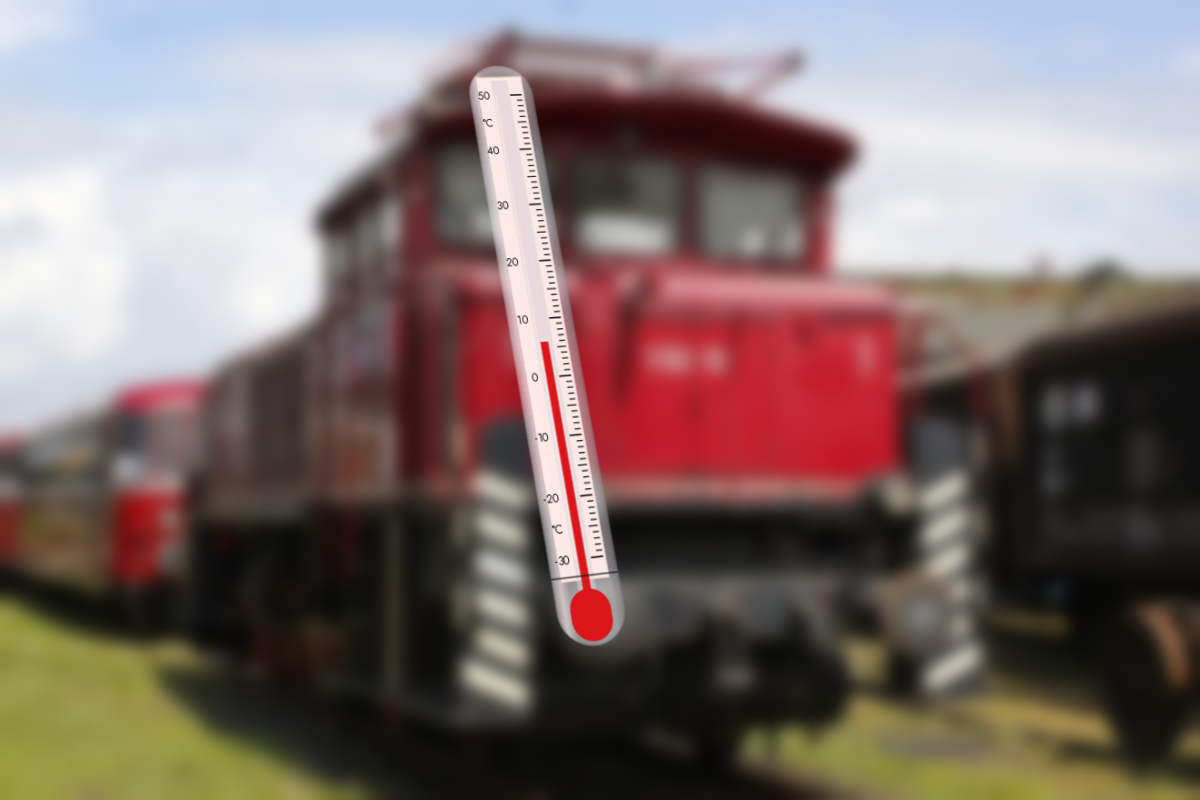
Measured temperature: 6 °C
